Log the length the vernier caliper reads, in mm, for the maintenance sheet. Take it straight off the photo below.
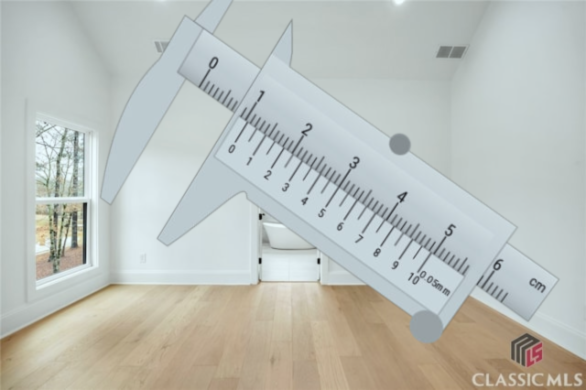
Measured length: 10.5 mm
